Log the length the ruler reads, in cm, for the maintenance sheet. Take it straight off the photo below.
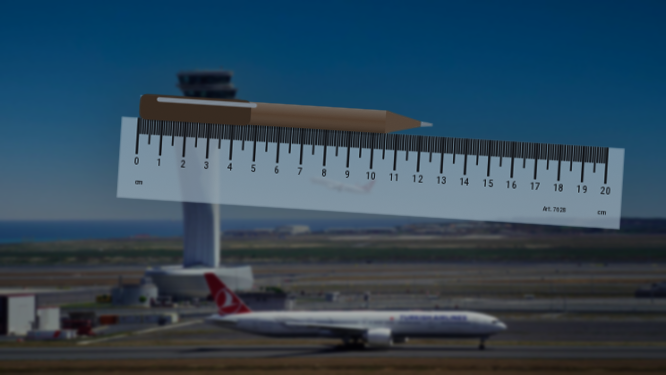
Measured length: 12.5 cm
